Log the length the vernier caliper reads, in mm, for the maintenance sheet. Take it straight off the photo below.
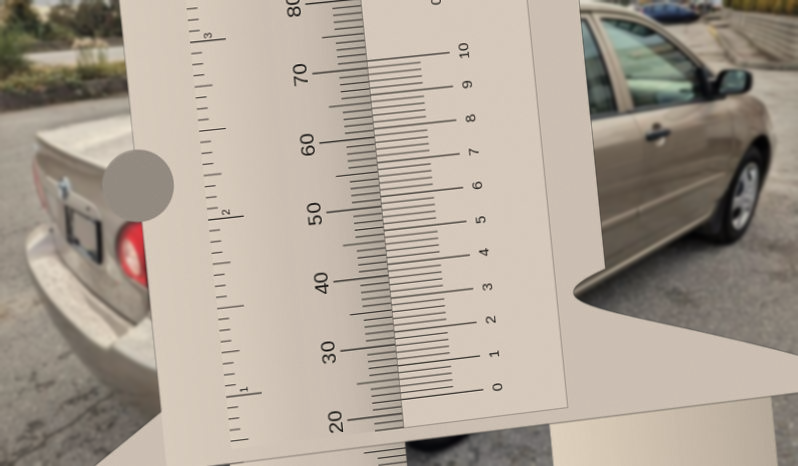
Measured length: 22.0 mm
